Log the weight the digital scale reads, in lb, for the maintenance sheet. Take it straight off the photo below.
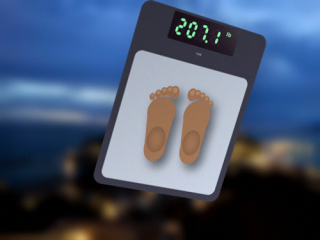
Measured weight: 207.1 lb
